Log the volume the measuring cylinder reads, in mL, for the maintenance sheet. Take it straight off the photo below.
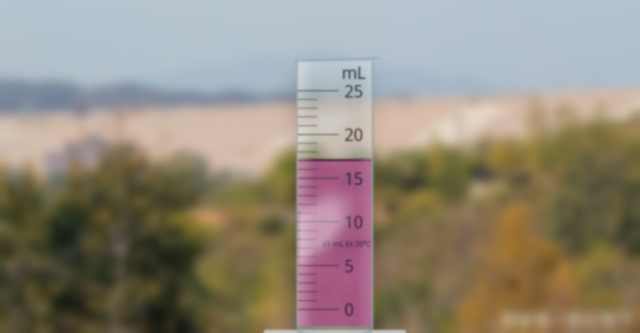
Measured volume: 17 mL
